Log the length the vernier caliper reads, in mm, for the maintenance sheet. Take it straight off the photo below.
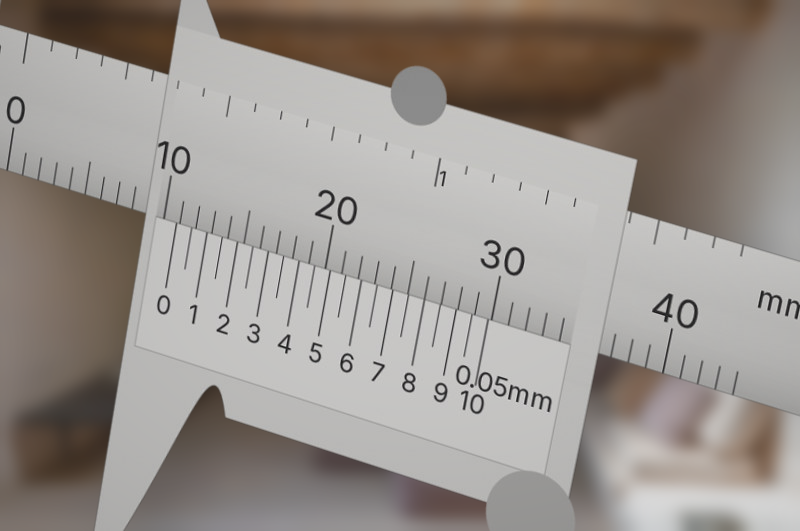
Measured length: 10.8 mm
